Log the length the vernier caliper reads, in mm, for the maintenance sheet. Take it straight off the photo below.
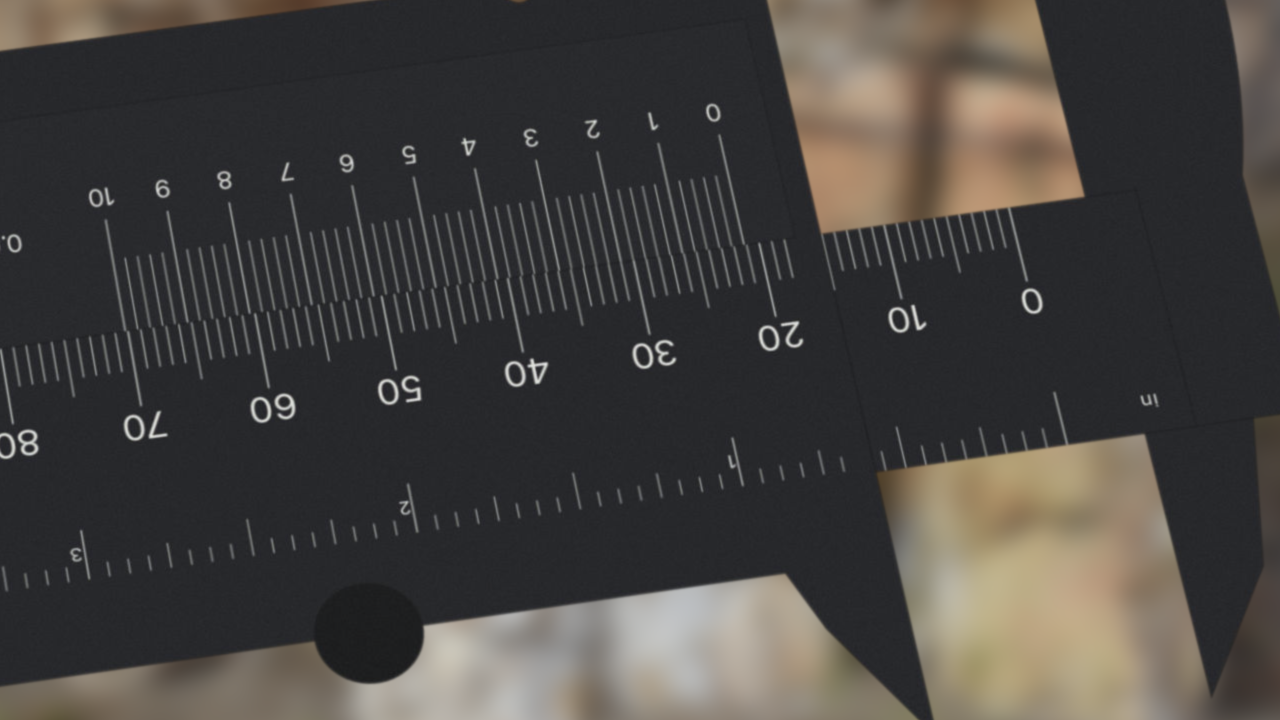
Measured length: 21.2 mm
